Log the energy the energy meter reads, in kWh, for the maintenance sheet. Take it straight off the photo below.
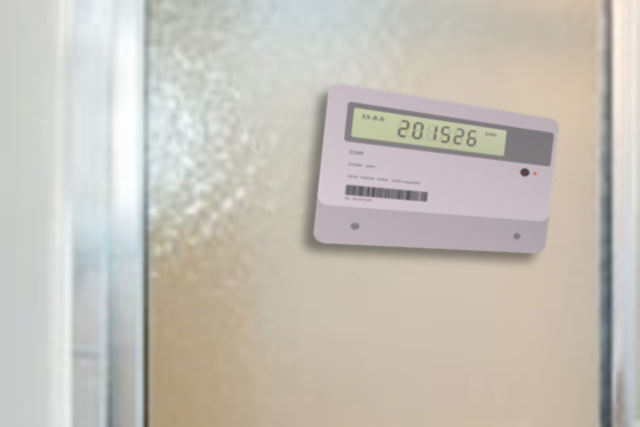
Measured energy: 201526 kWh
